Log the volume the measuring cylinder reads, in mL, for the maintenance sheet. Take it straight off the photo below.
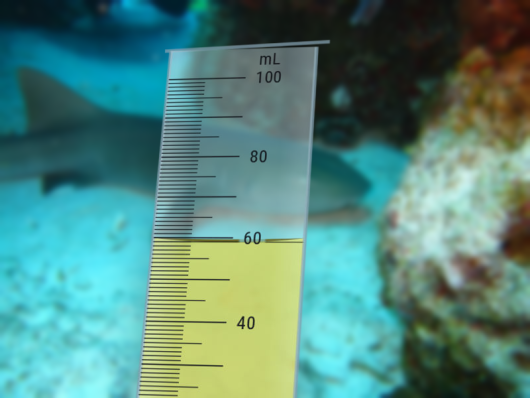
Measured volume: 59 mL
